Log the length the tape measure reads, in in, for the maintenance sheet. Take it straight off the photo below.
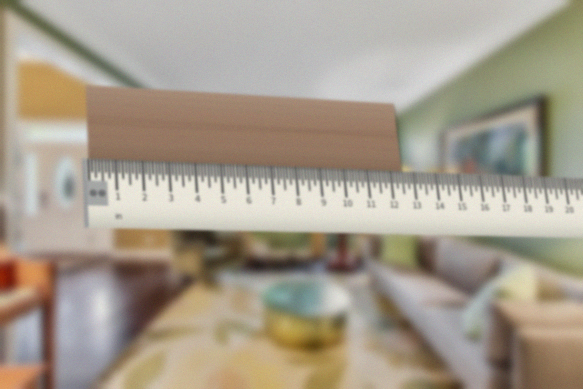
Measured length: 12.5 in
